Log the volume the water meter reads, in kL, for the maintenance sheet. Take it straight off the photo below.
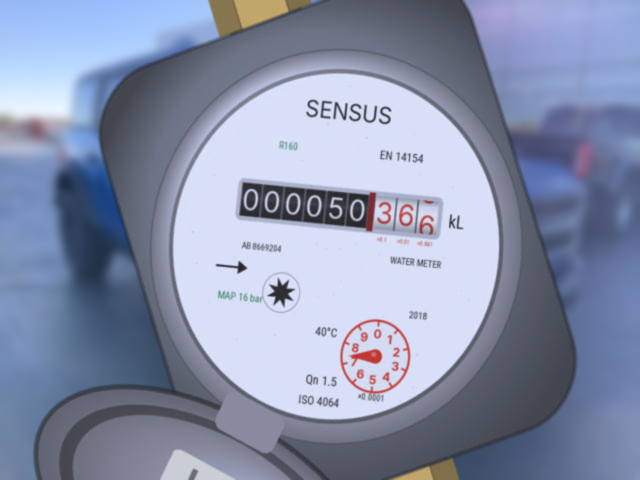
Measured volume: 50.3657 kL
